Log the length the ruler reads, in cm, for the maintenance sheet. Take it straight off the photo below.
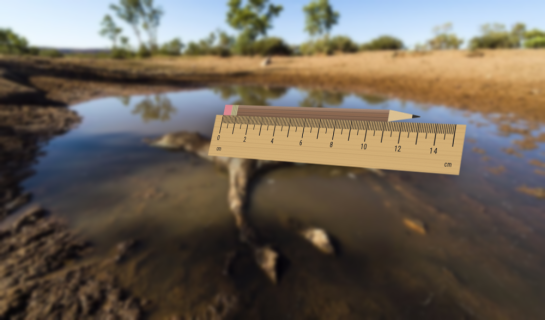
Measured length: 13 cm
